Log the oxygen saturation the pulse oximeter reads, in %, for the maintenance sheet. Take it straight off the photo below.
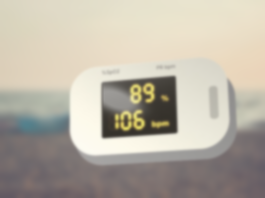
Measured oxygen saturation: 89 %
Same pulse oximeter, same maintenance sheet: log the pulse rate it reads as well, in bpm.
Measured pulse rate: 106 bpm
